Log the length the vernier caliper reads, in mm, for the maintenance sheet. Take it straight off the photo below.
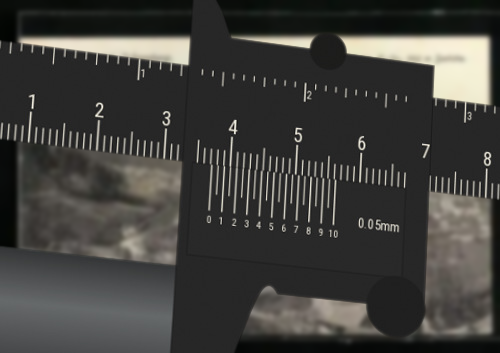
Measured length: 37.2 mm
